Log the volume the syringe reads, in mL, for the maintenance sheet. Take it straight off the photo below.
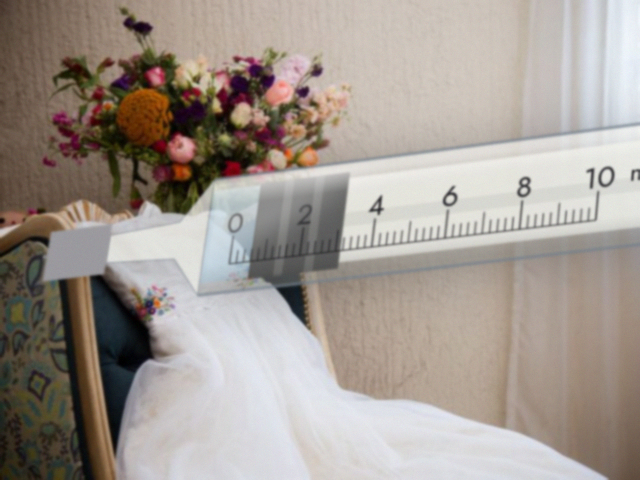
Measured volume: 0.6 mL
